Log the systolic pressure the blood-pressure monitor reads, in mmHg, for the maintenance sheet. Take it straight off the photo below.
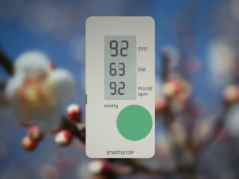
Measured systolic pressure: 92 mmHg
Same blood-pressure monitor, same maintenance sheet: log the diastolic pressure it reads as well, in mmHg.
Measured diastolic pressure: 63 mmHg
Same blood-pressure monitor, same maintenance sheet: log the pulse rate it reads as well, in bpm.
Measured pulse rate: 92 bpm
